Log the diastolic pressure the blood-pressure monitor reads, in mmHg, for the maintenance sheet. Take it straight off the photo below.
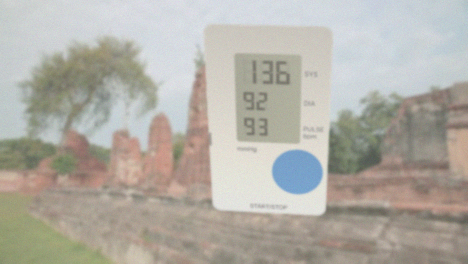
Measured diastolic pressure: 92 mmHg
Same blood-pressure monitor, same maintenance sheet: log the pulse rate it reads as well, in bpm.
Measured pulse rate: 93 bpm
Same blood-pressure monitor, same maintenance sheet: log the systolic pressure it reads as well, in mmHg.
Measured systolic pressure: 136 mmHg
